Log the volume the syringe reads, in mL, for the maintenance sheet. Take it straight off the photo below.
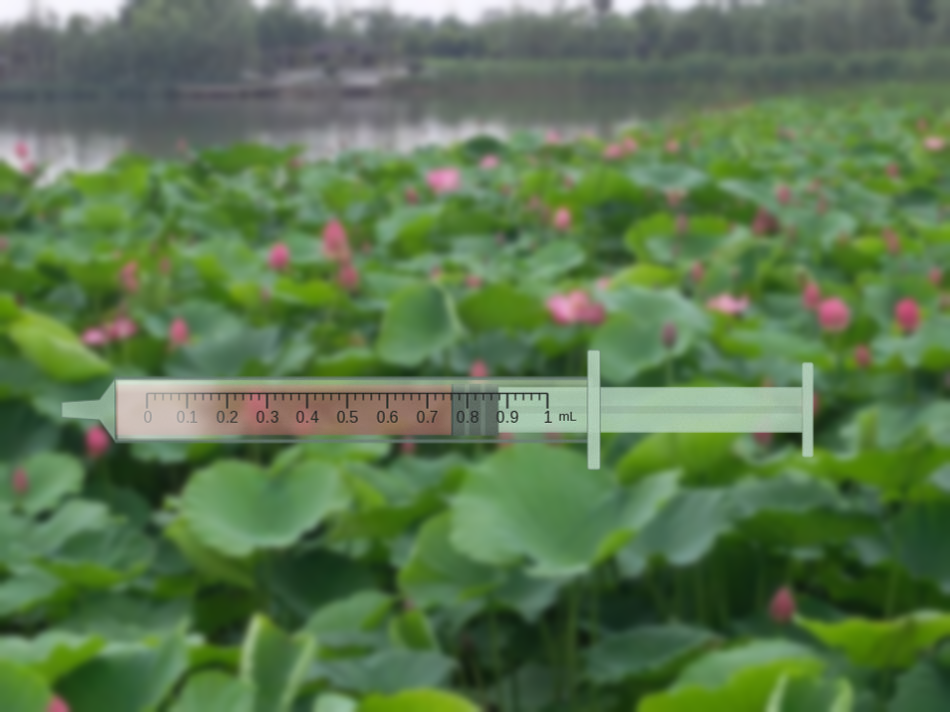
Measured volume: 0.76 mL
